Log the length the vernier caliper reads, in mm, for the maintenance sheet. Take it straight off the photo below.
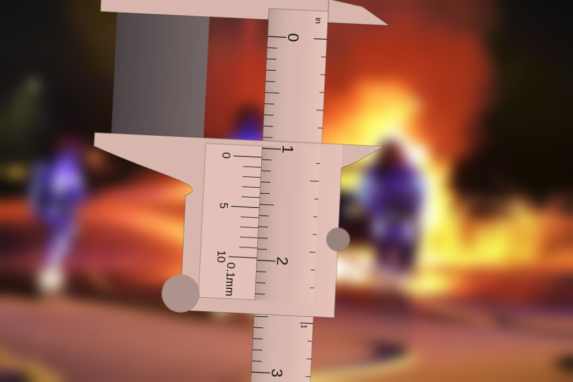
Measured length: 10.8 mm
